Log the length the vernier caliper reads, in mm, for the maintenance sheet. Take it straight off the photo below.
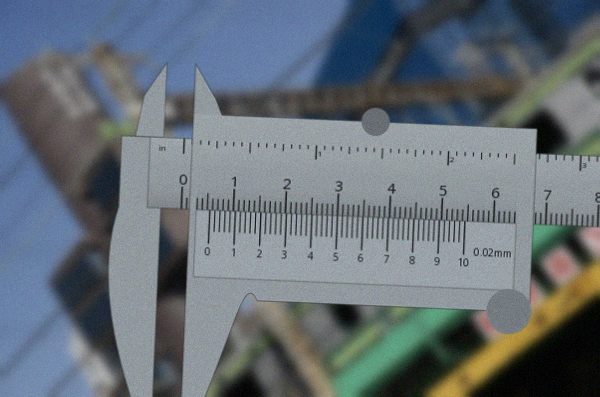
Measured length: 5.5 mm
